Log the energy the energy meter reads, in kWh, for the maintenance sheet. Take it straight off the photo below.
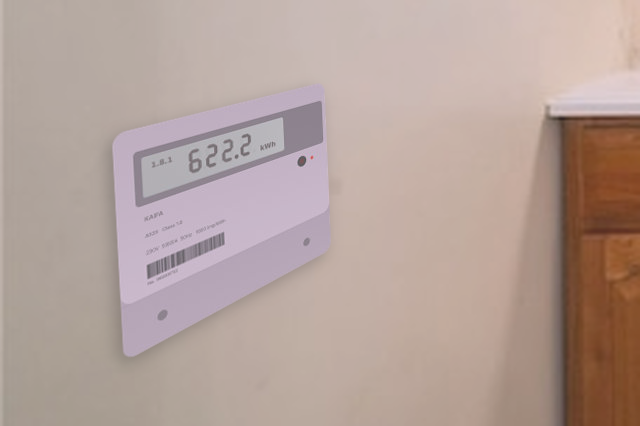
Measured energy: 622.2 kWh
